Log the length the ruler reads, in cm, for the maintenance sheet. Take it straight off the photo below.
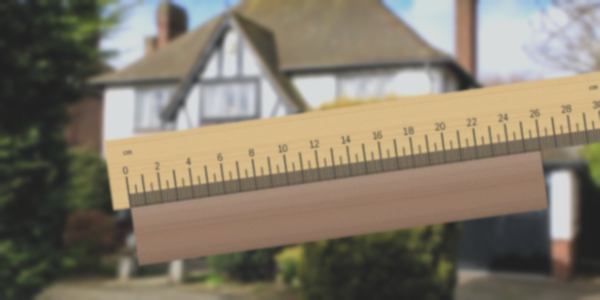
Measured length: 26 cm
